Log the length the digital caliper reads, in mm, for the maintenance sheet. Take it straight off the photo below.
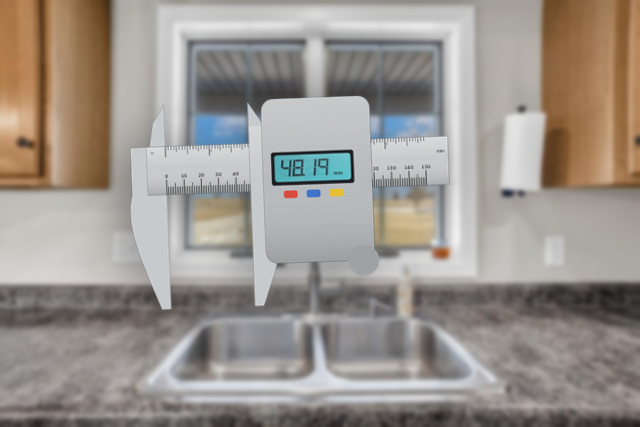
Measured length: 48.19 mm
